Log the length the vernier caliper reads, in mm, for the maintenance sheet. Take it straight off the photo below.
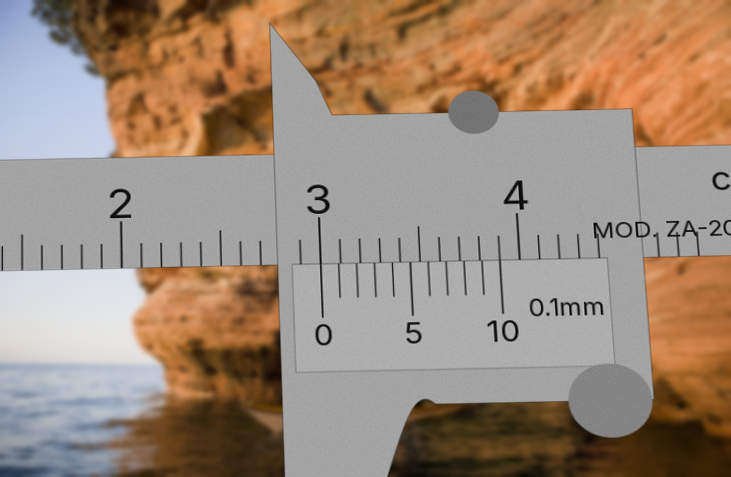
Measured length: 30.0 mm
